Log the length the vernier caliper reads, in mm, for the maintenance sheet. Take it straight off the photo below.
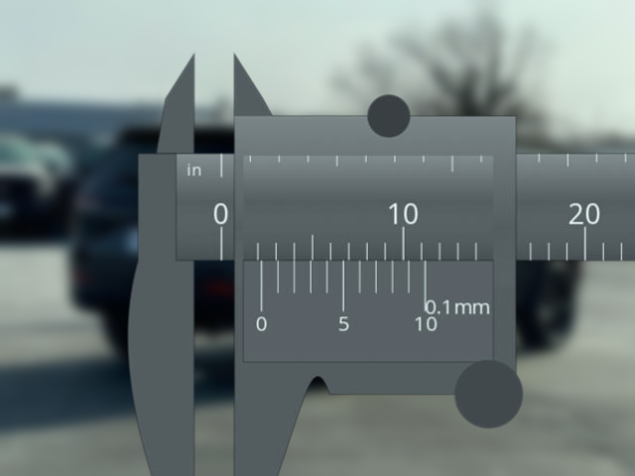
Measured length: 2.2 mm
